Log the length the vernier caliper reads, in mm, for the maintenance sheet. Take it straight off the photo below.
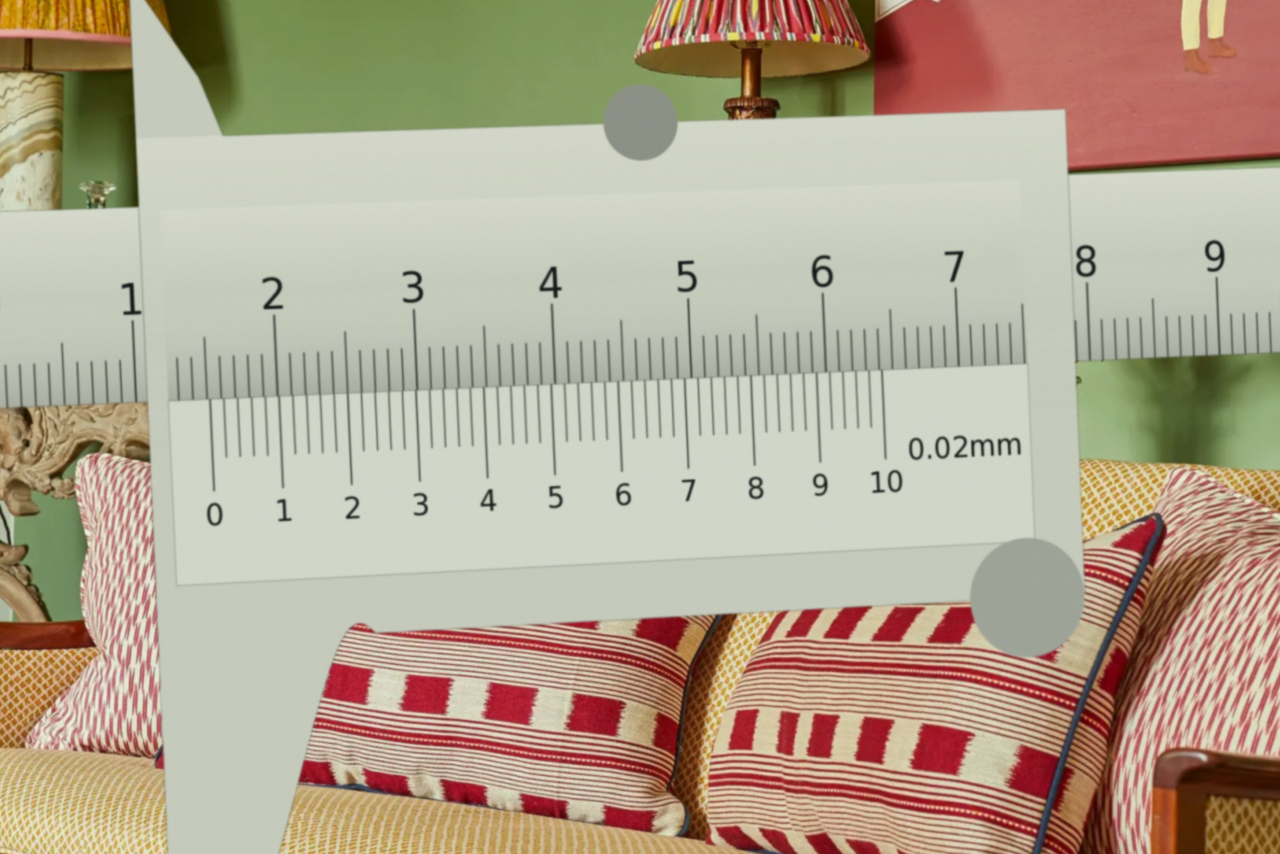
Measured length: 15.2 mm
